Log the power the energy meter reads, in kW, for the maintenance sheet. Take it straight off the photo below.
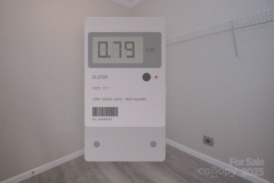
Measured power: 0.79 kW
